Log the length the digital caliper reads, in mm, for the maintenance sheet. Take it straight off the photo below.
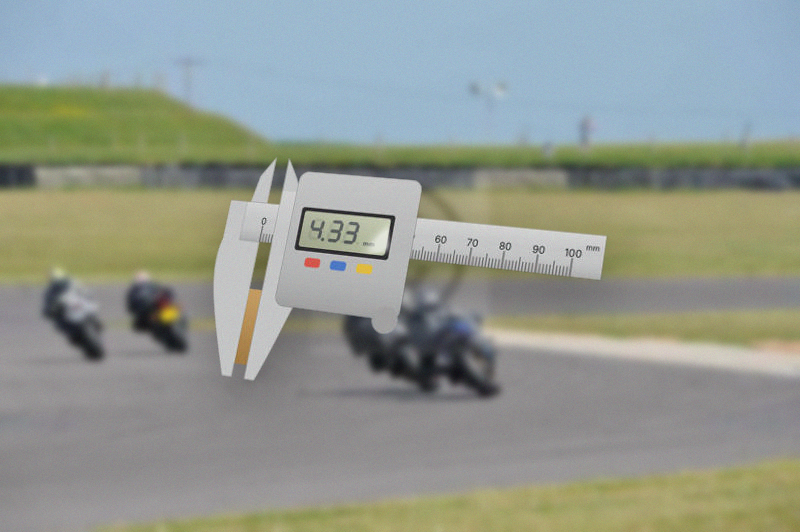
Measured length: 4.33 mm
